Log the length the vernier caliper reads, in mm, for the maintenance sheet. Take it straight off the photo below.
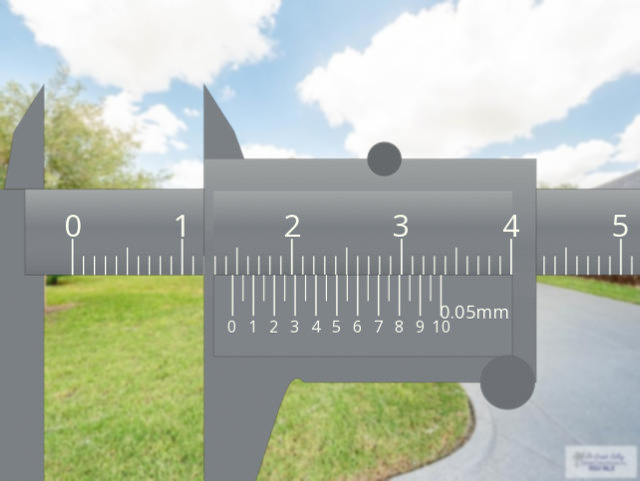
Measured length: 14.6 mm
